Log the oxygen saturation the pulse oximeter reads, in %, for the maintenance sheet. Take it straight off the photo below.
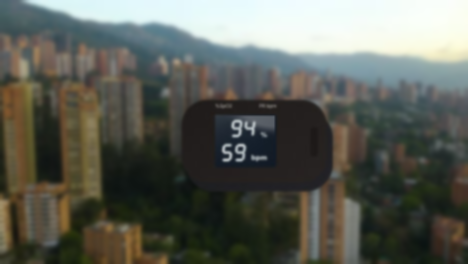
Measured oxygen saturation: 94 %
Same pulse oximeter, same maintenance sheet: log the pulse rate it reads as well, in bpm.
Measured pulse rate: 59 bpm
